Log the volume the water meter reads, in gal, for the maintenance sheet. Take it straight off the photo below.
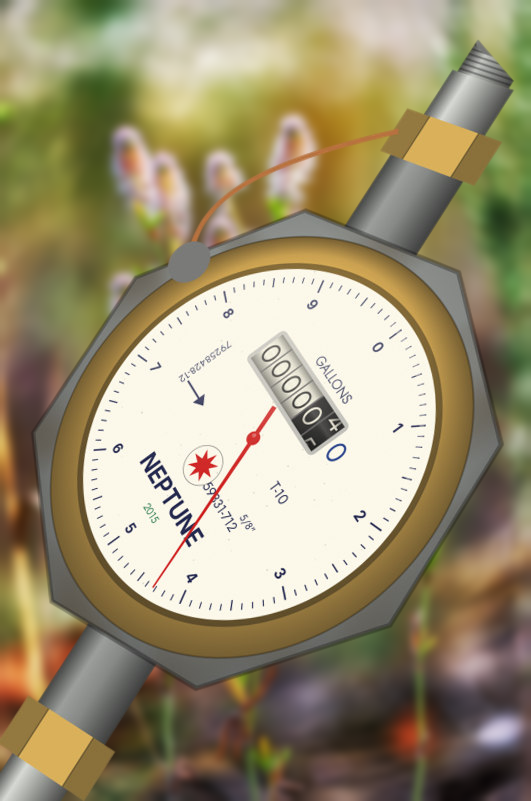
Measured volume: 44.3 gal
